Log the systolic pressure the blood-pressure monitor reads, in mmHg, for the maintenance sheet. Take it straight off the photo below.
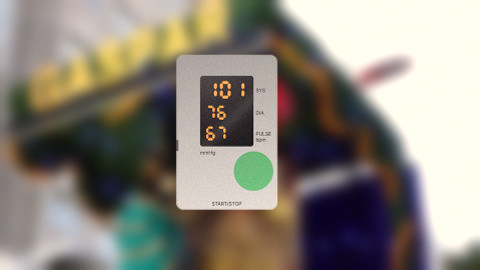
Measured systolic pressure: 101 mmHg
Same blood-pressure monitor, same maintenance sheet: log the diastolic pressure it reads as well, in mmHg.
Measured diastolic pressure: 76 mmHg
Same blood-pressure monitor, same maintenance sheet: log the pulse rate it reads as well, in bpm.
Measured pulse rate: 67 bpm
